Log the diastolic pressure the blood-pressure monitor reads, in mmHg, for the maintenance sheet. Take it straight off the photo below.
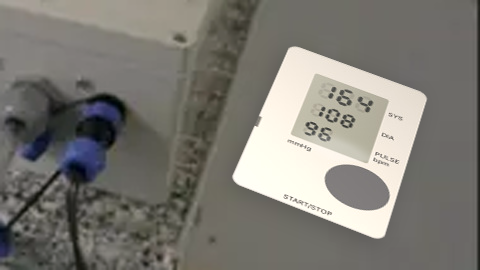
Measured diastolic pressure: 108 mmHg
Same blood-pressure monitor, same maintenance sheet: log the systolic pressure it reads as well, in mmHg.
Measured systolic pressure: 164 mmHg
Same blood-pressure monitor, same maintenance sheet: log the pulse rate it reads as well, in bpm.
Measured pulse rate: 96 bpm
